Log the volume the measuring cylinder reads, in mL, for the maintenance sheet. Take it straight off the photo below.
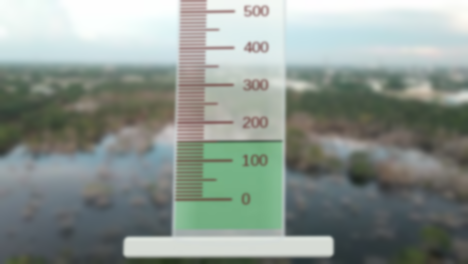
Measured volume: 150 mL
